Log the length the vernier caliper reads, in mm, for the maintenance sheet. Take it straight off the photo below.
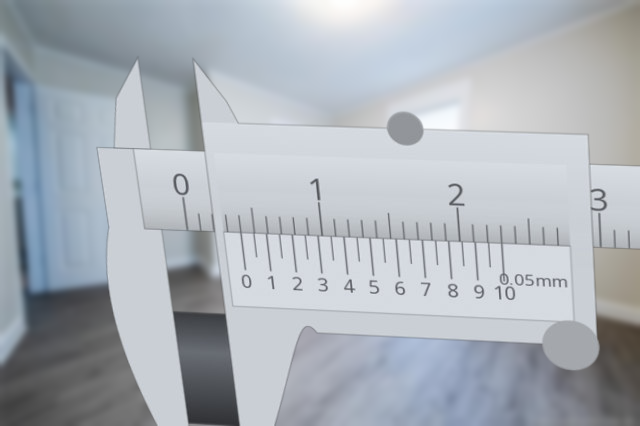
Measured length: 4.0 mm
